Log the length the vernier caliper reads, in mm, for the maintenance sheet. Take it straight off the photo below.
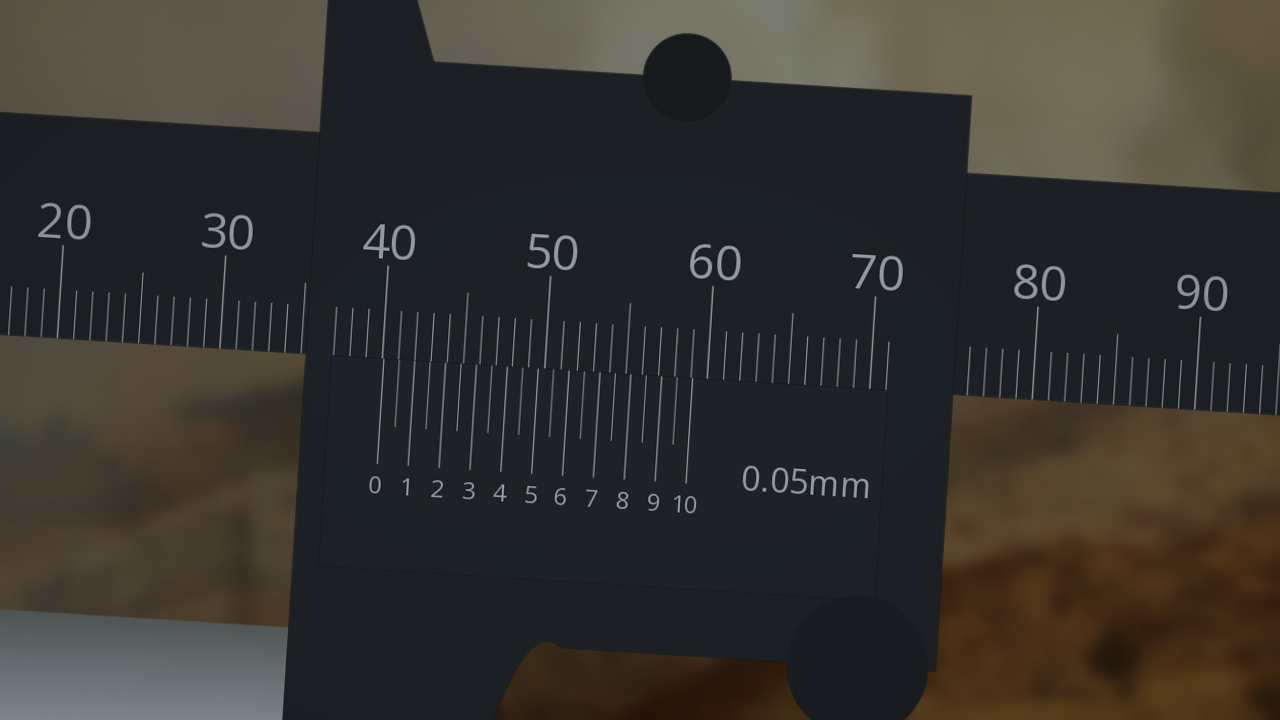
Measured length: 40.1 mm
